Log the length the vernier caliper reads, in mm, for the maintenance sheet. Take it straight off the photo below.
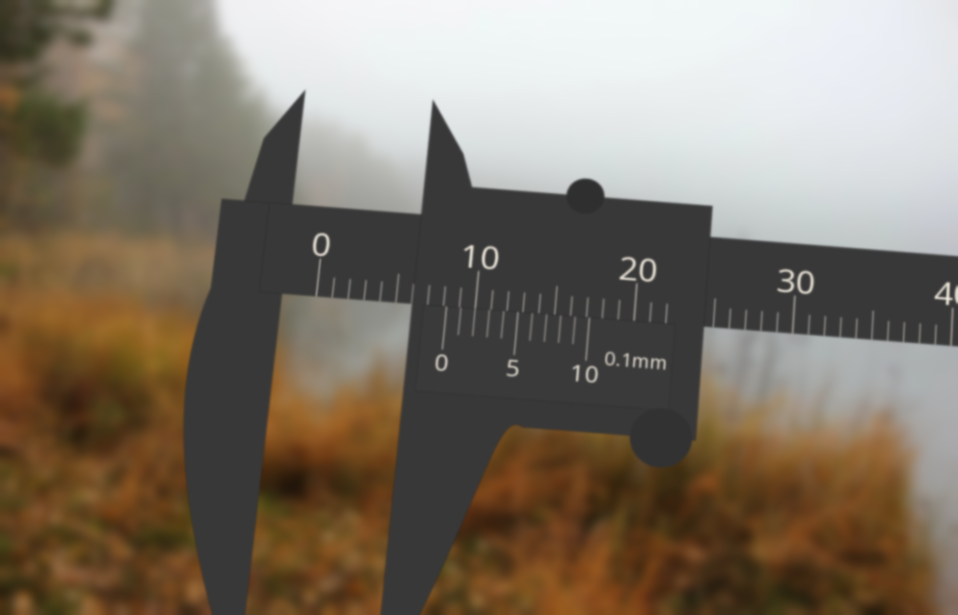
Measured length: 8.2 mm
